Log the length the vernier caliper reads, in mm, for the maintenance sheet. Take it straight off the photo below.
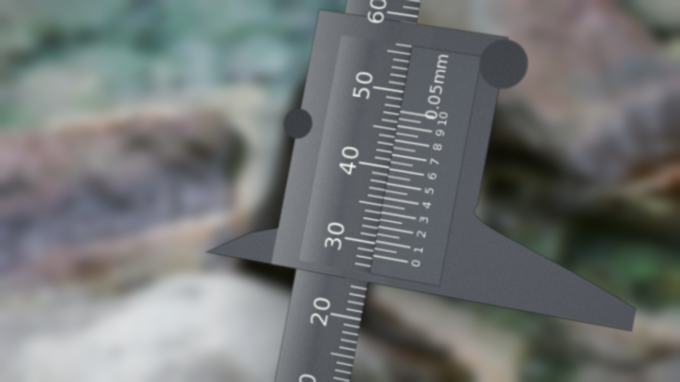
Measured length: 28.4 mm
